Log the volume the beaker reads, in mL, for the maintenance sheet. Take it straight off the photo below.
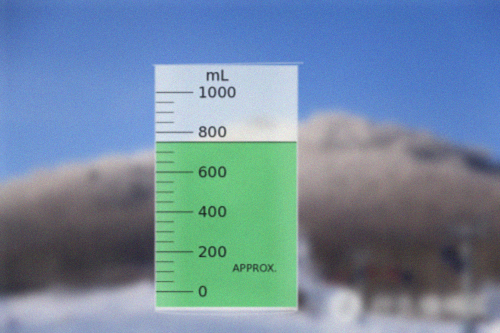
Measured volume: 750 mL
